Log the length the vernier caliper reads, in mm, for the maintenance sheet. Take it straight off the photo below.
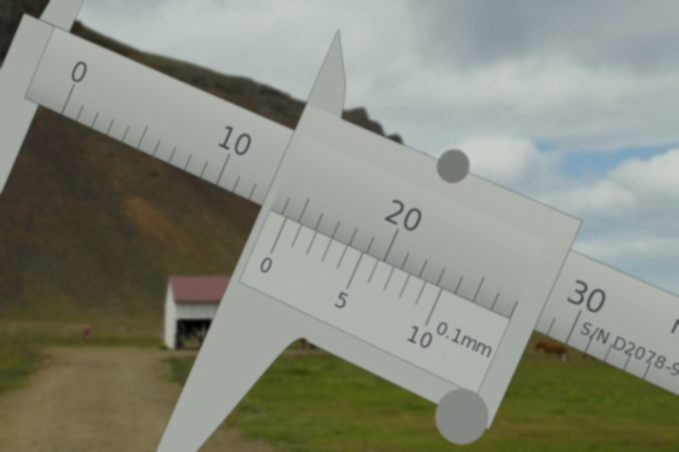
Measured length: 14.3 mm
